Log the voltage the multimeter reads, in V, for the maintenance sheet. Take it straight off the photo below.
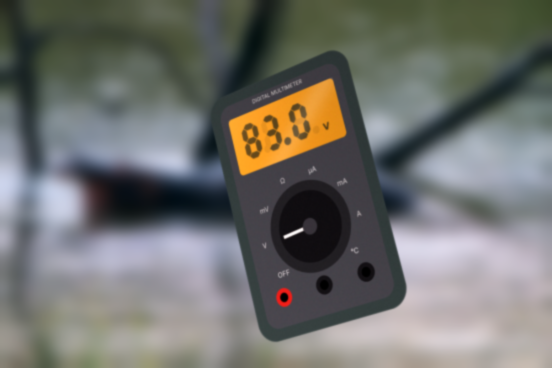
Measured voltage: 83.0 V
